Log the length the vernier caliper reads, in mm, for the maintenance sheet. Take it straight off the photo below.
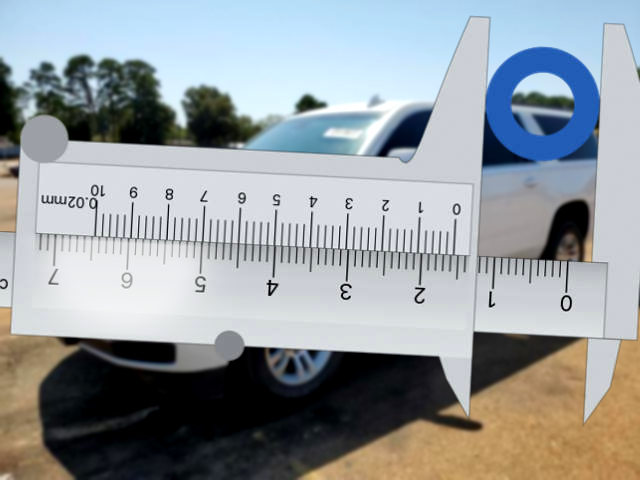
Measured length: 15.6 mm
